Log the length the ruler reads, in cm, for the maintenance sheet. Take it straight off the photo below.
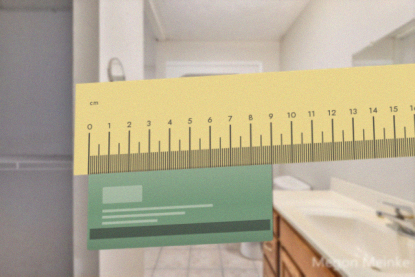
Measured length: 9 cm
